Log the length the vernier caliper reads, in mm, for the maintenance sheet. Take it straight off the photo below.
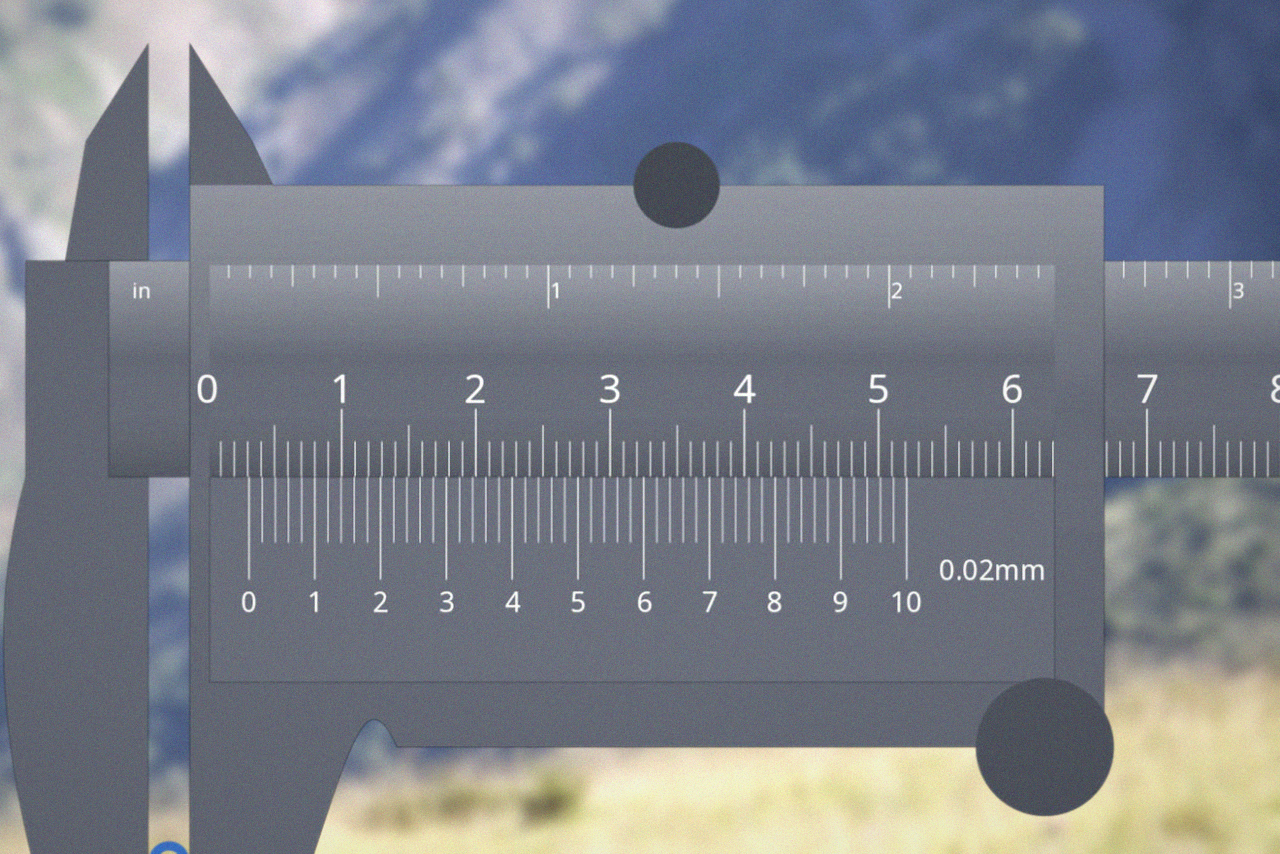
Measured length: 3.1 mm
